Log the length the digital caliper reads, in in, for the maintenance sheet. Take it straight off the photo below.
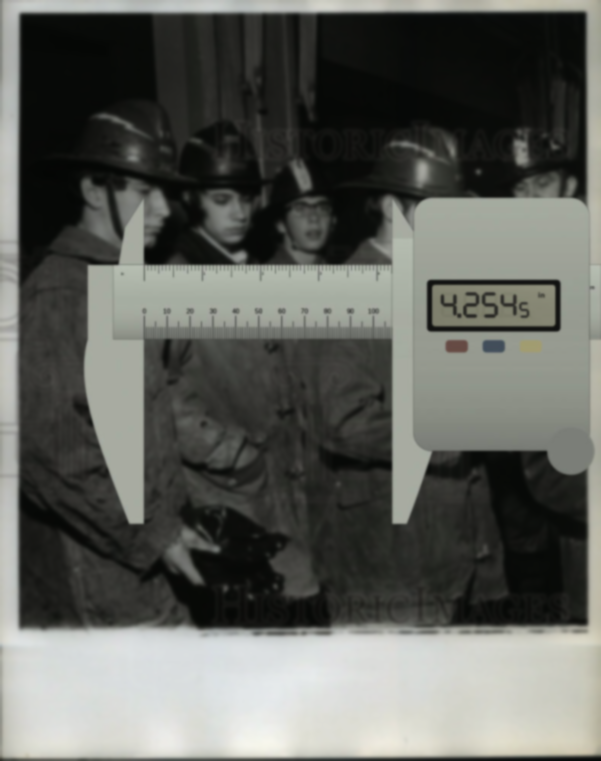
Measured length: 4.2545 in
